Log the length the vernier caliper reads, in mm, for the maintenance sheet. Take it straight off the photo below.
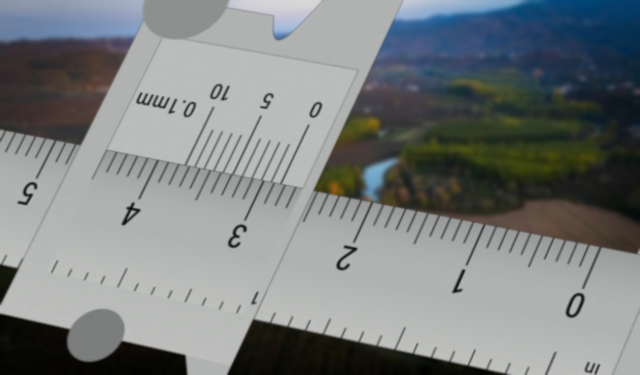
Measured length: 28.4 mm
